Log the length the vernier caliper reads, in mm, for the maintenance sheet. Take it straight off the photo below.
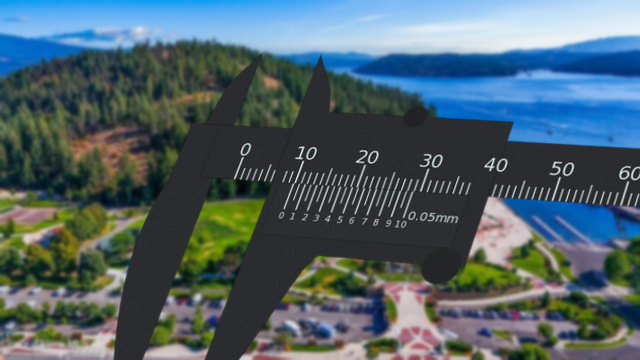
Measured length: 9.8 mm
